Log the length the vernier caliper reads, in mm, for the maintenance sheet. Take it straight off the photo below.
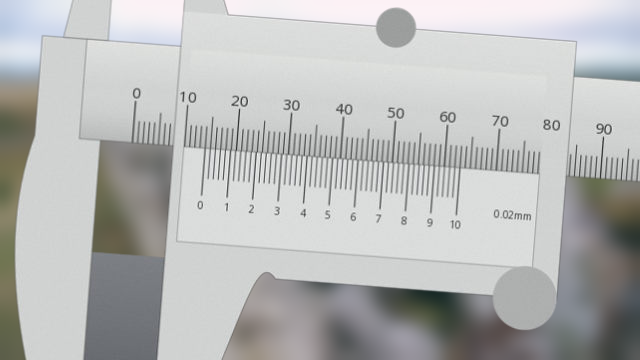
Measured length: 14.0 mm
